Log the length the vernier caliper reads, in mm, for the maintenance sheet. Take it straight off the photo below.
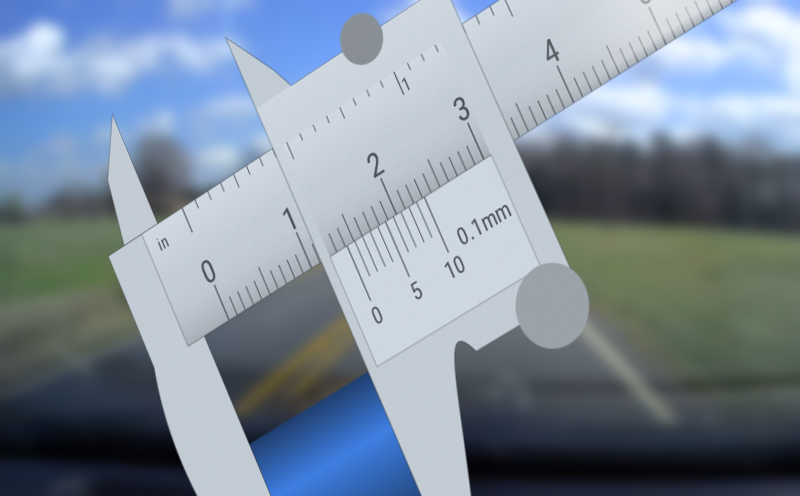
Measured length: 14.2 mm
